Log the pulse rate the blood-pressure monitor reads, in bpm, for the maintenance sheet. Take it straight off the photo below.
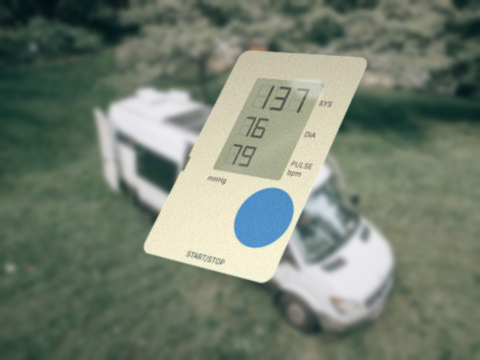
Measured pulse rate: 79 bpm
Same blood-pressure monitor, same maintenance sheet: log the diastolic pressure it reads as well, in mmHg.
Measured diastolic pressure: 76 mmHg
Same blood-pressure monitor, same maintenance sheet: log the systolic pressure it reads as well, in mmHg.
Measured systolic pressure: 137 mmHg
